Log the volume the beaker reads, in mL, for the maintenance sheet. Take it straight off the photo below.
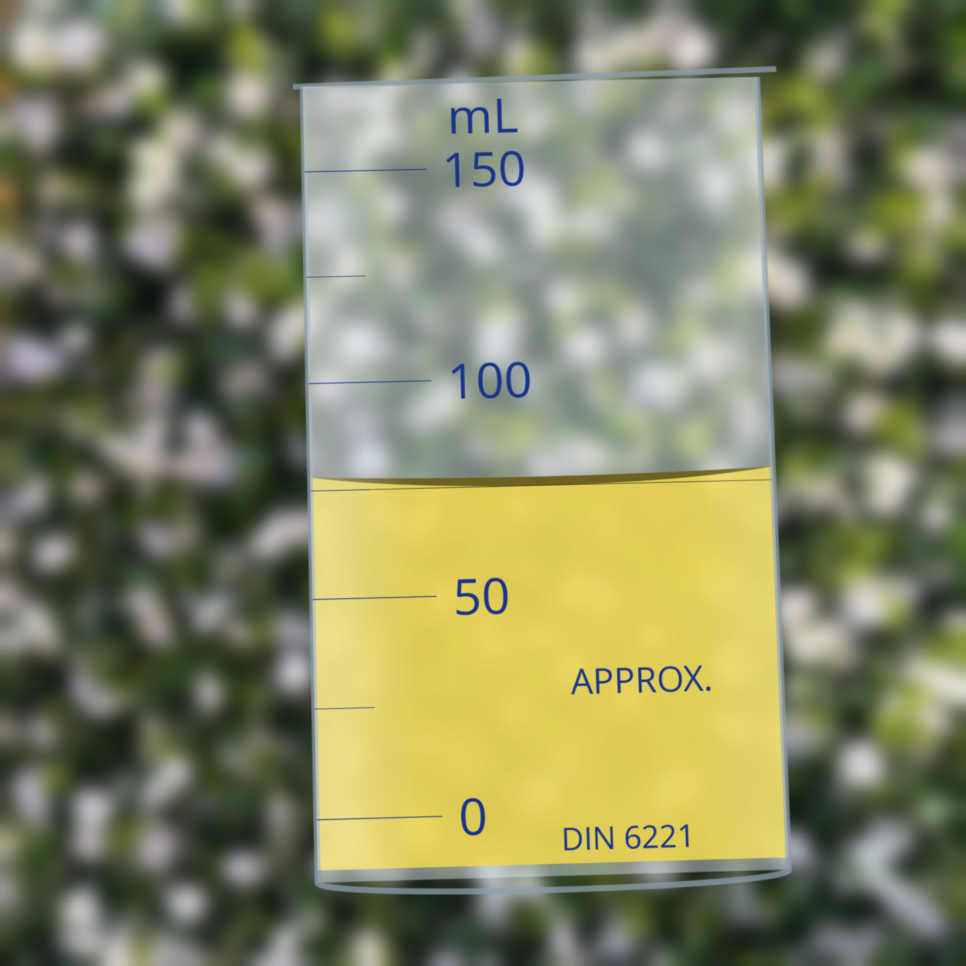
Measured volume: 75 mL
